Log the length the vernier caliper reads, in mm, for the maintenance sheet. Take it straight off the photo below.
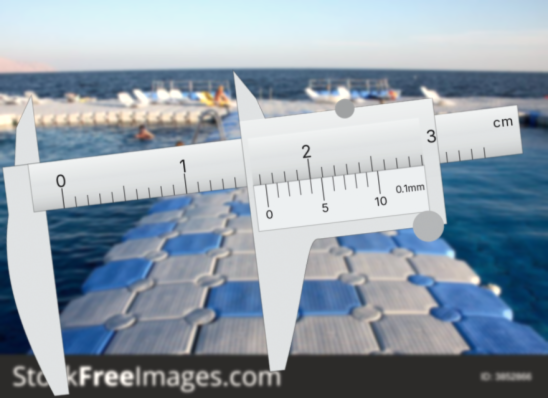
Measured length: 16.4 mm
